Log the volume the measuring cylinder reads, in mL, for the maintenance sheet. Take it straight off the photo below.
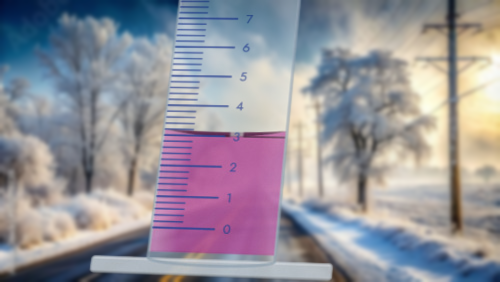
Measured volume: 3 mL
